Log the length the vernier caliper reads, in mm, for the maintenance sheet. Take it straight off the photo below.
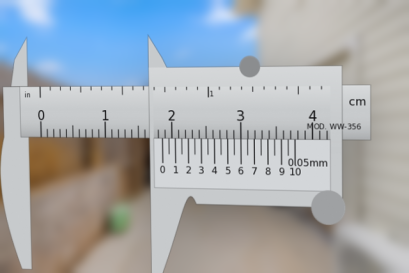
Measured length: 18.6 mm
